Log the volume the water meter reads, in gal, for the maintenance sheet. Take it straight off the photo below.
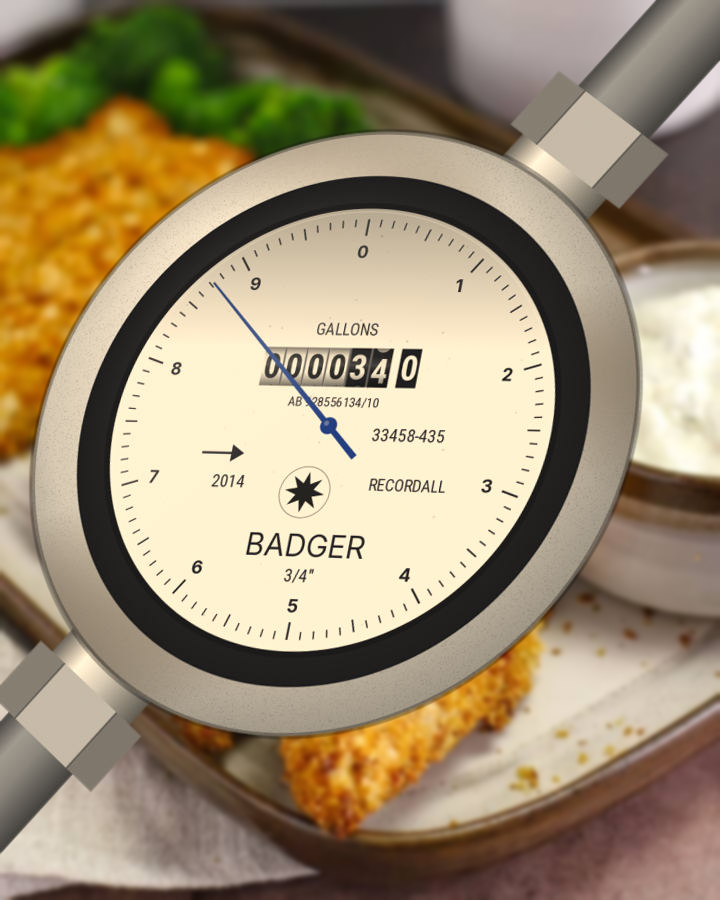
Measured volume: 338.7 gal
